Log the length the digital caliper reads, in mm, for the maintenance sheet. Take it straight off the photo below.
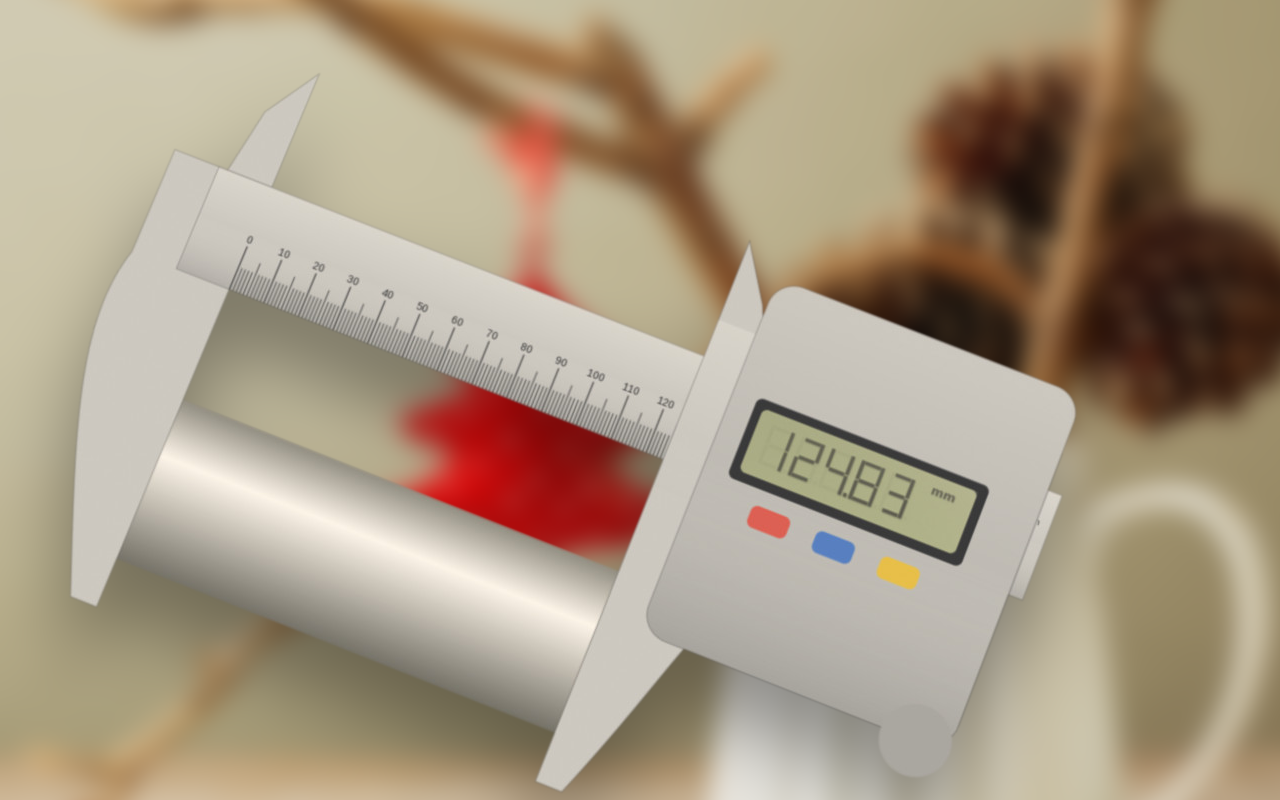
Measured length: 124.83 mm
